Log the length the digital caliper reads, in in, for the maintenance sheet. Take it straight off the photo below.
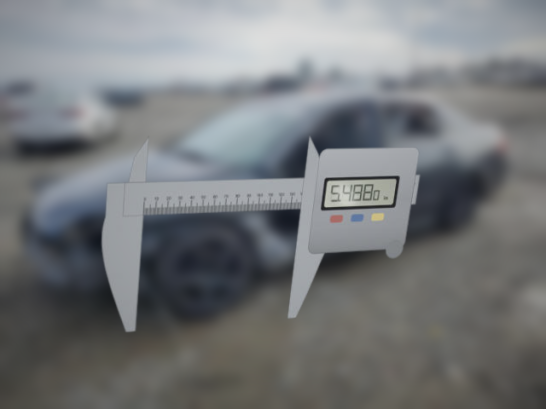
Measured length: 5.4880 in
